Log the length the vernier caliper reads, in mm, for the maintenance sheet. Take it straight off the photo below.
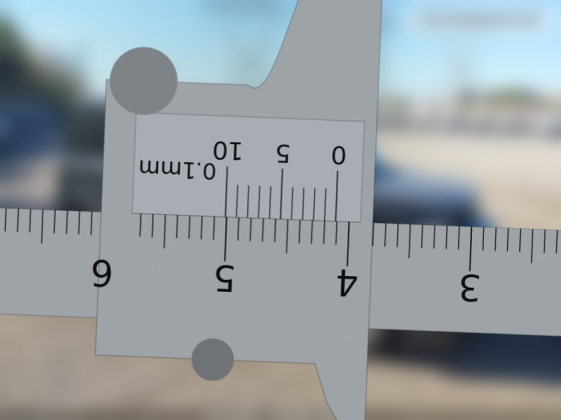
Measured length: 41.1 mm
